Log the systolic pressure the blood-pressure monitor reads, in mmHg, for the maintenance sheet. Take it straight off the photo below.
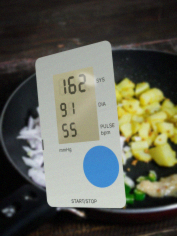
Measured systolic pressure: 162 mmHg
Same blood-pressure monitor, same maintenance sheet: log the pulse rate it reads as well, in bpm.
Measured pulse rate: 55 bpm
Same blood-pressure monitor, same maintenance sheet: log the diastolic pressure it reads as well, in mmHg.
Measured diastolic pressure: 91 mmHg
